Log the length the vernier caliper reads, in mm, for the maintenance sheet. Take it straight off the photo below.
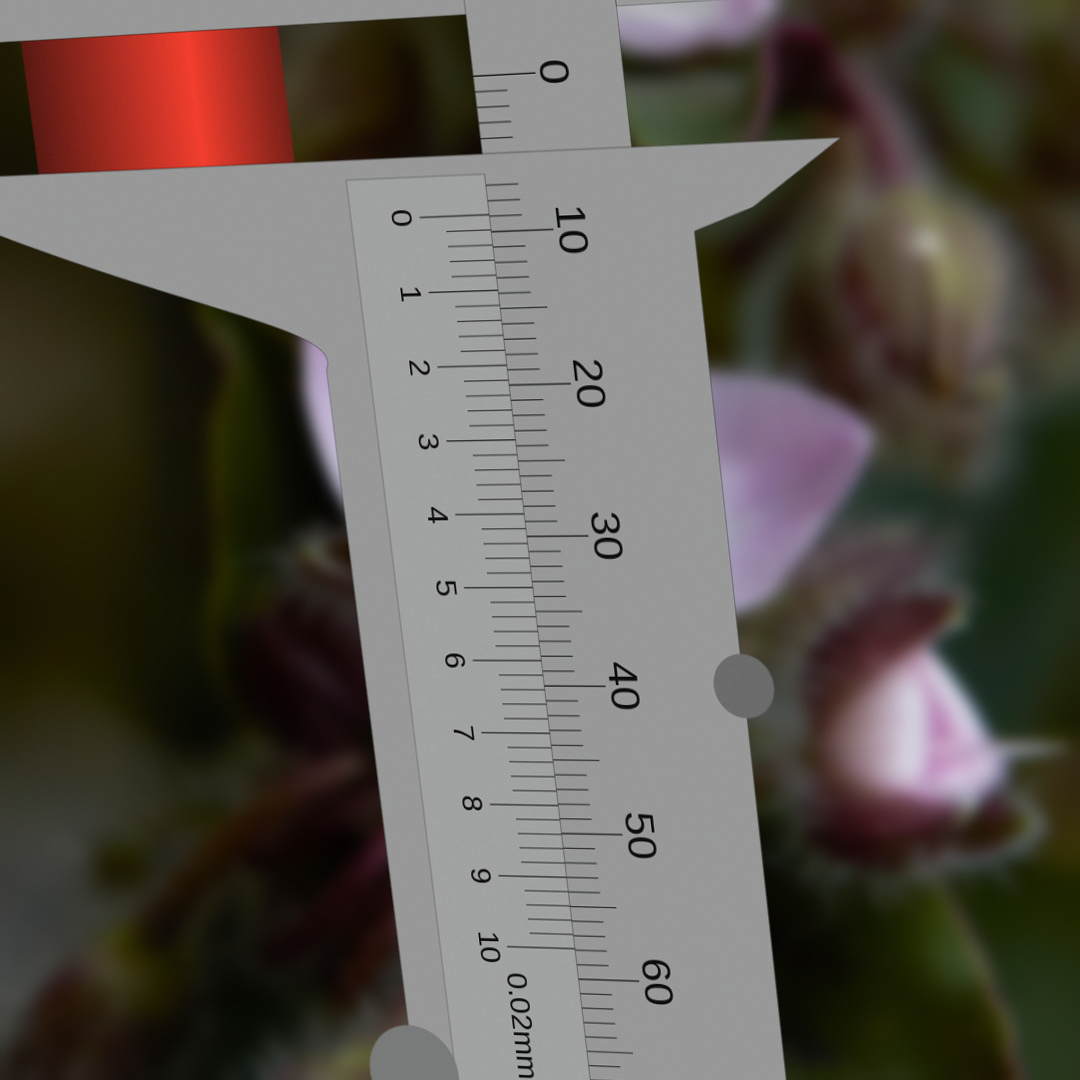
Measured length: 8.9 mm
